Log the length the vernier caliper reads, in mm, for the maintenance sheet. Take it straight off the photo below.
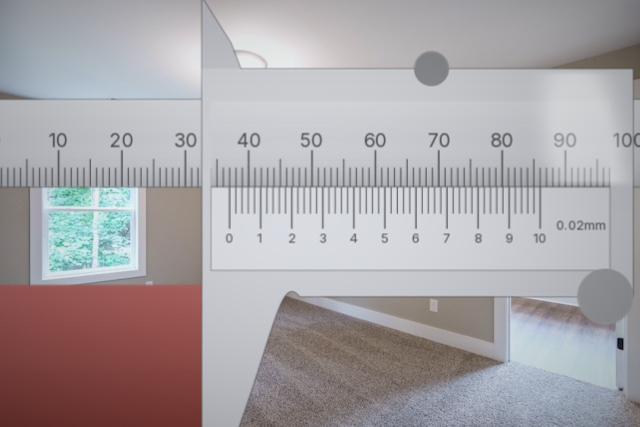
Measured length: 37.0 mm
